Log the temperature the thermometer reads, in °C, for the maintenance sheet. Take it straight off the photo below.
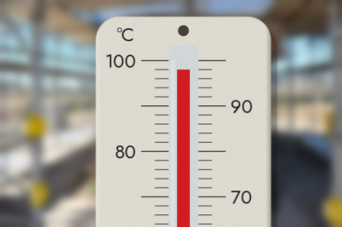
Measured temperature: 98 °C
